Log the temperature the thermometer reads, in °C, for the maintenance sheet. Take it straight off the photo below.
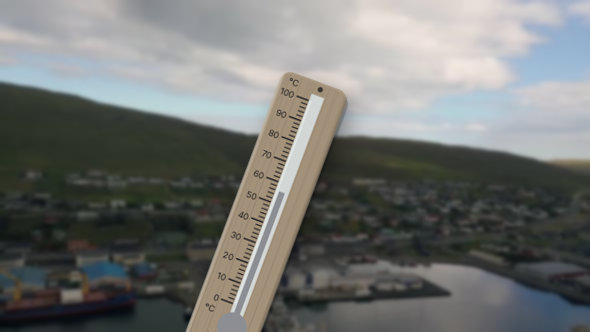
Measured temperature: 56 °C
